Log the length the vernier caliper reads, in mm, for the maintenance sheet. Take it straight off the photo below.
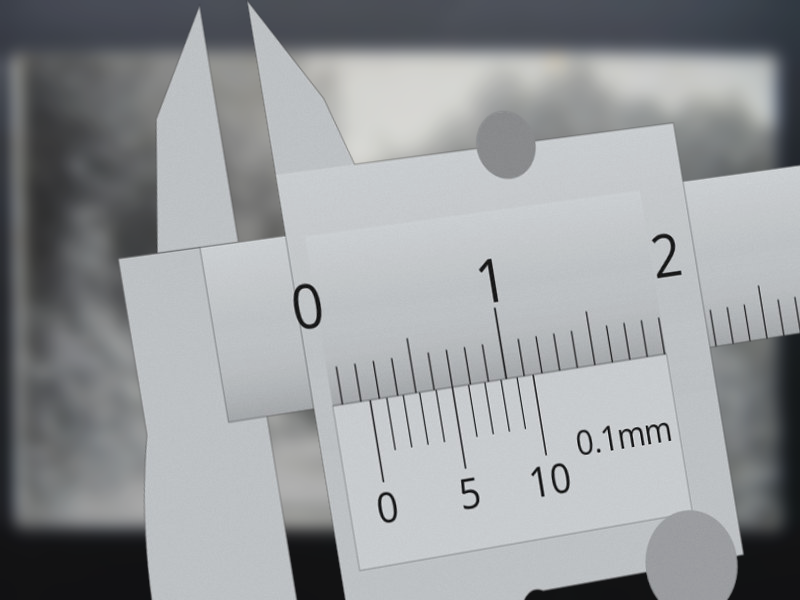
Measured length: 2.5 mm
